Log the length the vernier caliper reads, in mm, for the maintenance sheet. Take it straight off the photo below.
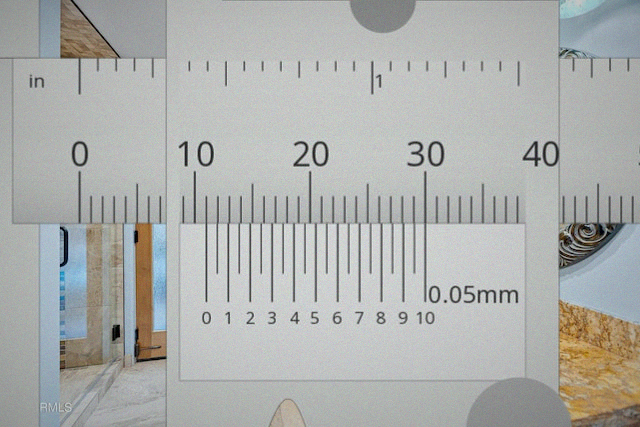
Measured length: 11.0 mm
